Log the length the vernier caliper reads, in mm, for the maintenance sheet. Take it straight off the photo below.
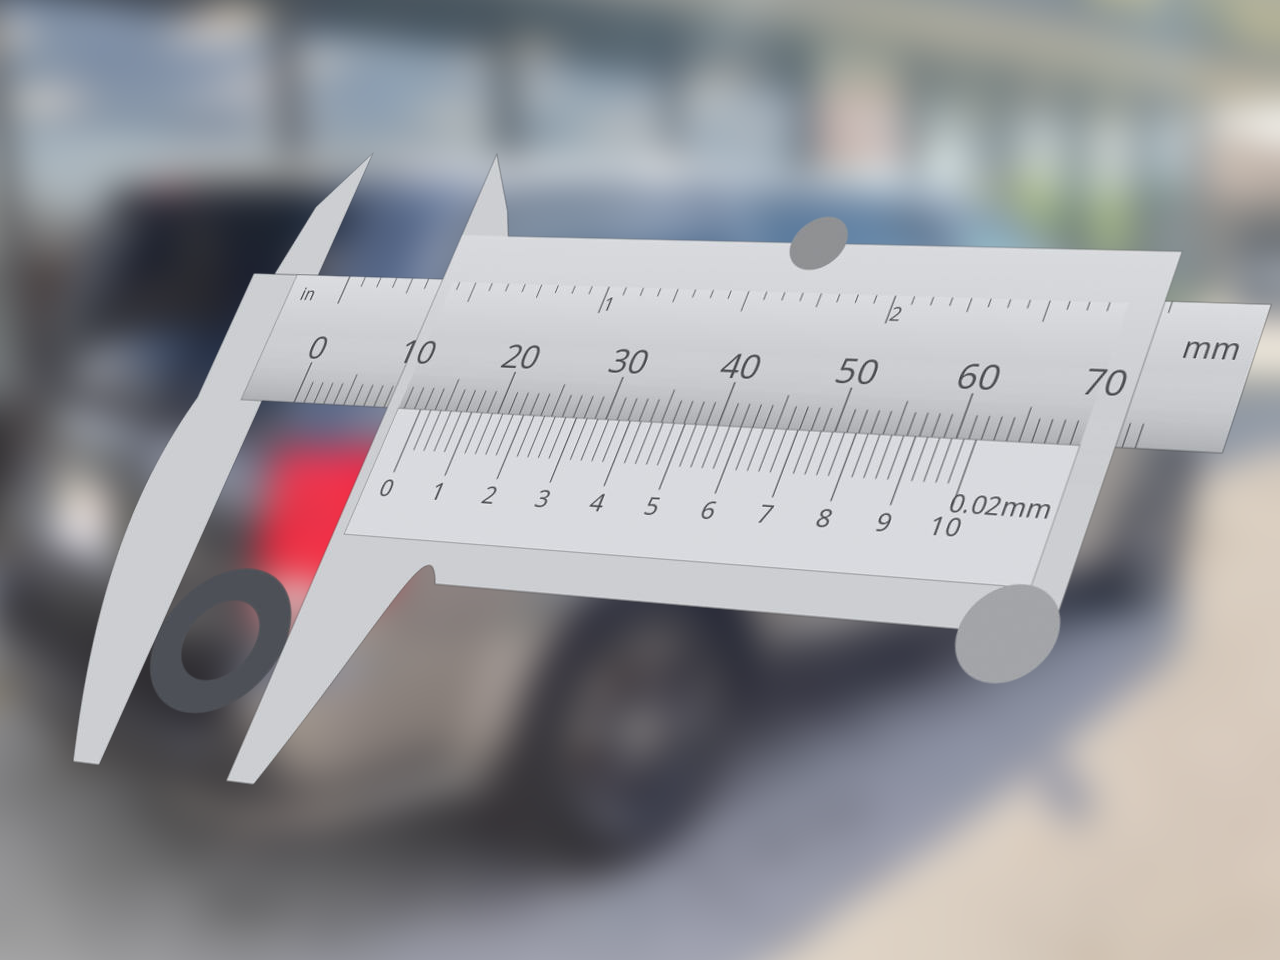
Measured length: 12.6 mm
